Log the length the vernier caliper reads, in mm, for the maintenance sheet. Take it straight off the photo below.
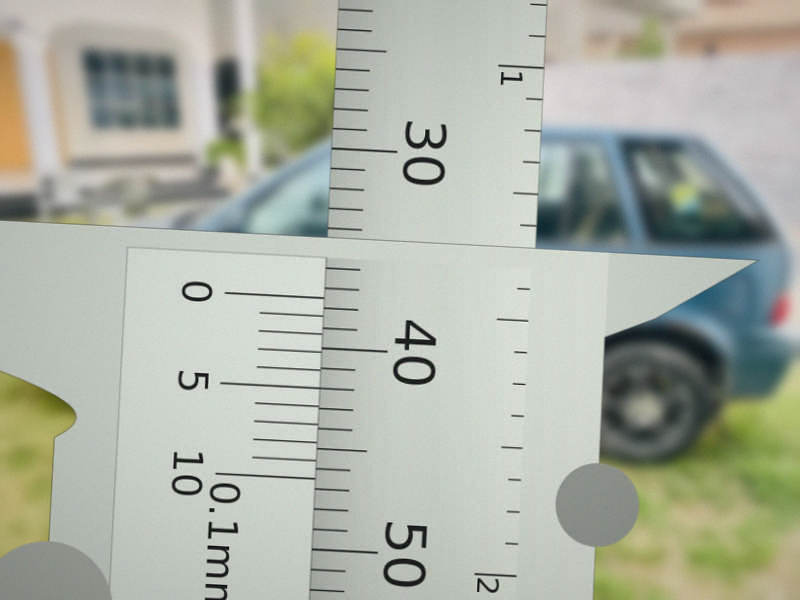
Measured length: 37.5 mm
